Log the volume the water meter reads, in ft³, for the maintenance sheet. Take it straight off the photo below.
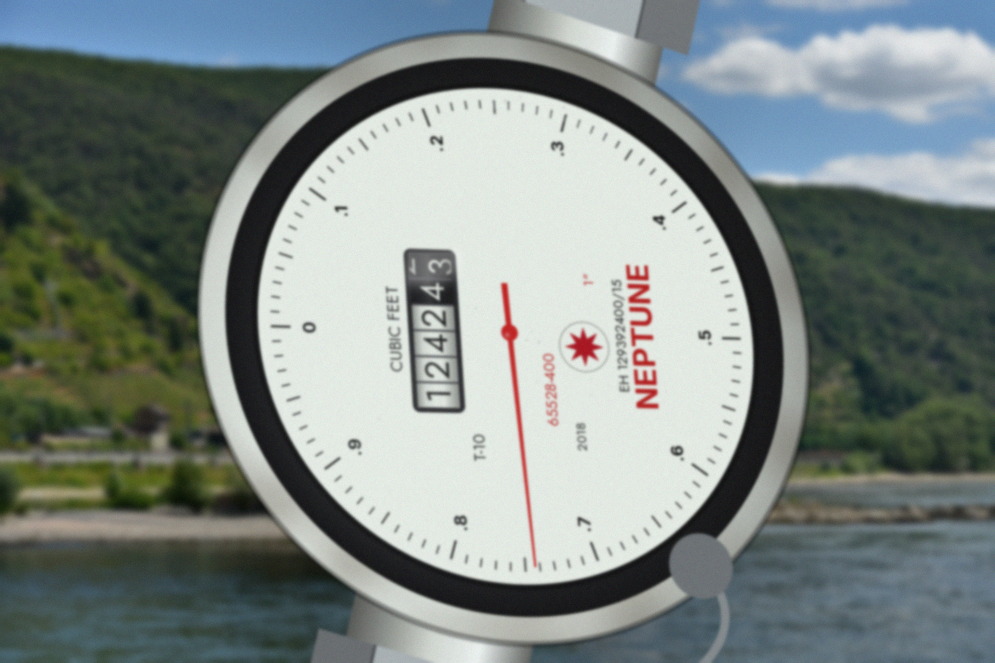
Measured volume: 124242.74 ft³
